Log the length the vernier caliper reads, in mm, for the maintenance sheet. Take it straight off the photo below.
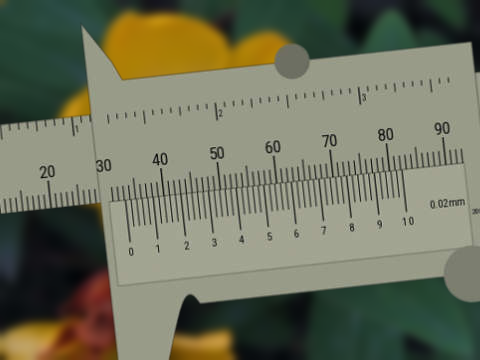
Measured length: 33.2 mm
